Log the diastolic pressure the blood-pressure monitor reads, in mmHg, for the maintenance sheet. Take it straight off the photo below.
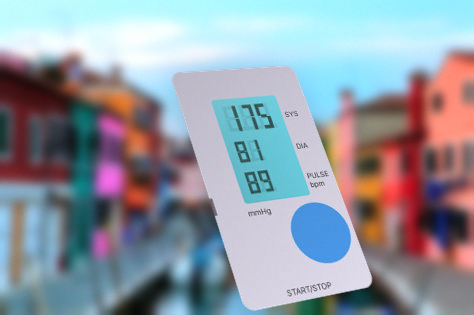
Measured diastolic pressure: 81 mmHg
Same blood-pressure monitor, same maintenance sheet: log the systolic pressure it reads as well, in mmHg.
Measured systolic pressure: 175 mmHg
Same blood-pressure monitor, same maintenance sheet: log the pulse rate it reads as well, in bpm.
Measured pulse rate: 89 bpm
